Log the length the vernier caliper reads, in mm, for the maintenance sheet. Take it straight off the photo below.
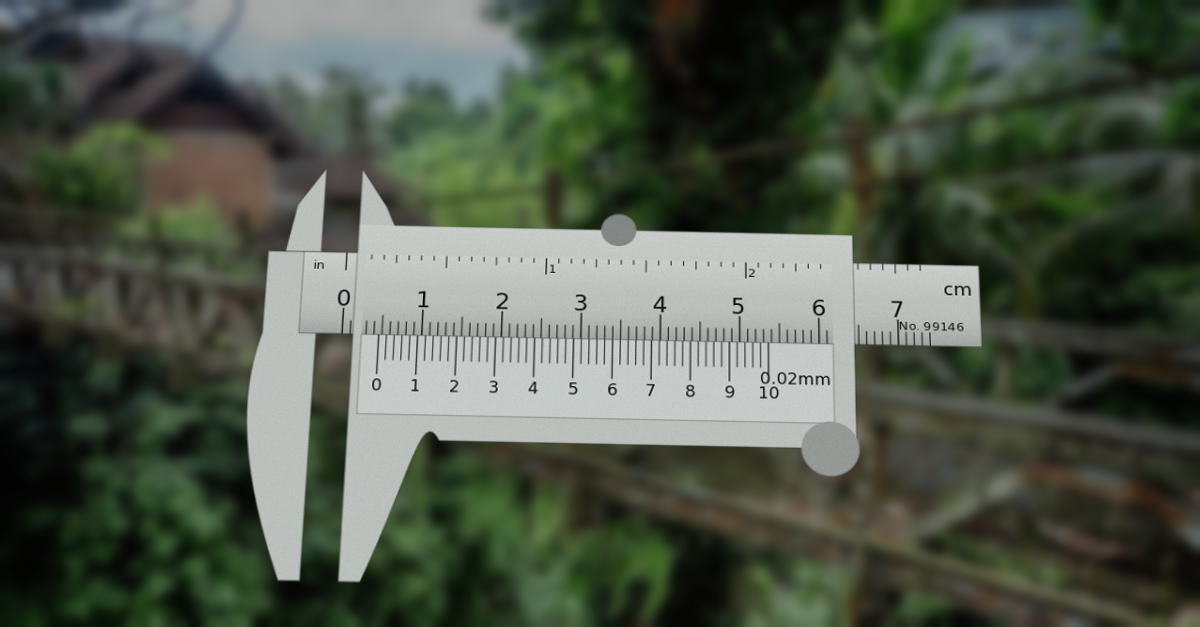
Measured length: 4.6 mm
